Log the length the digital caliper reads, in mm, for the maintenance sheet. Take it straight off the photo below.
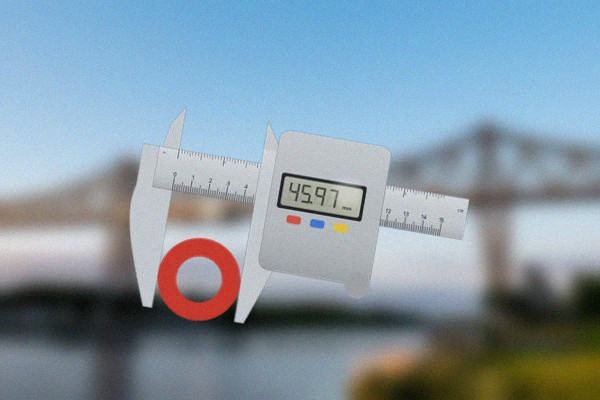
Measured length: 45.97 mm
